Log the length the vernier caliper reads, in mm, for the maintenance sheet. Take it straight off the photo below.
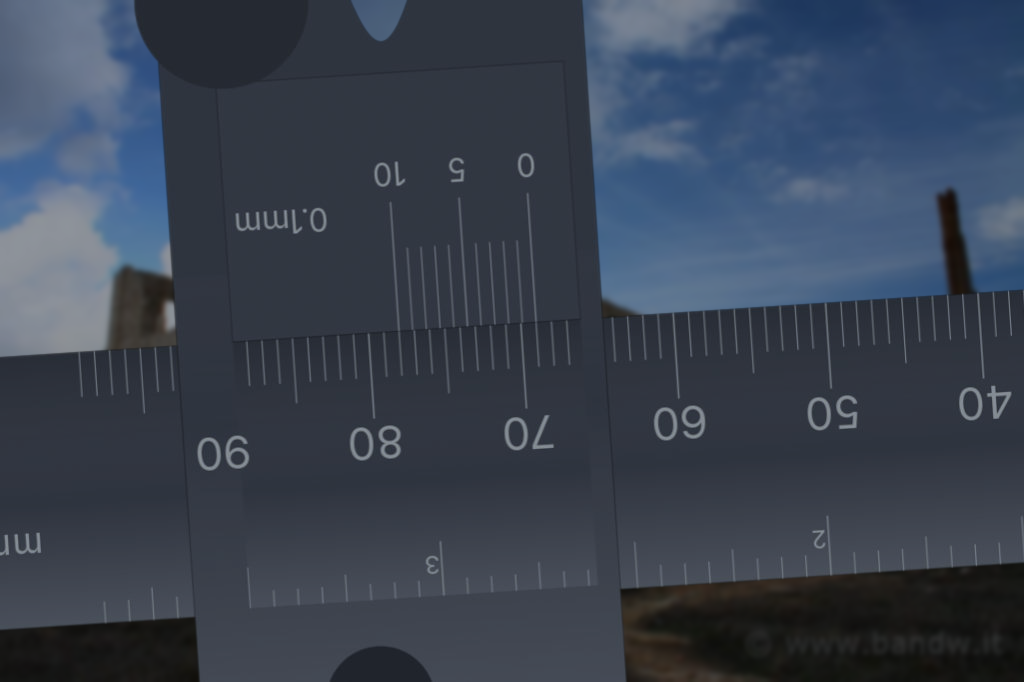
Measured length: 69.0 mm
